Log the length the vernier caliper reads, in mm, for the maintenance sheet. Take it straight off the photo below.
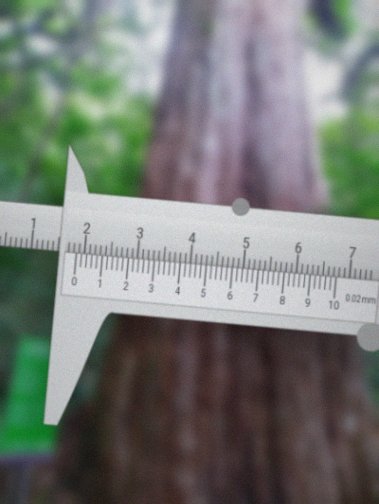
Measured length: 18.5 mm
